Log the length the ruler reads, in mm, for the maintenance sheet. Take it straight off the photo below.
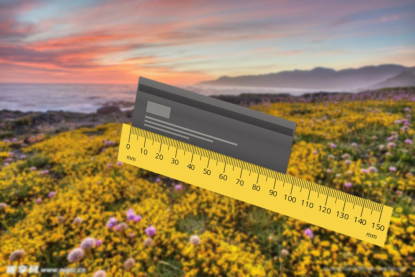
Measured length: 95 mm
